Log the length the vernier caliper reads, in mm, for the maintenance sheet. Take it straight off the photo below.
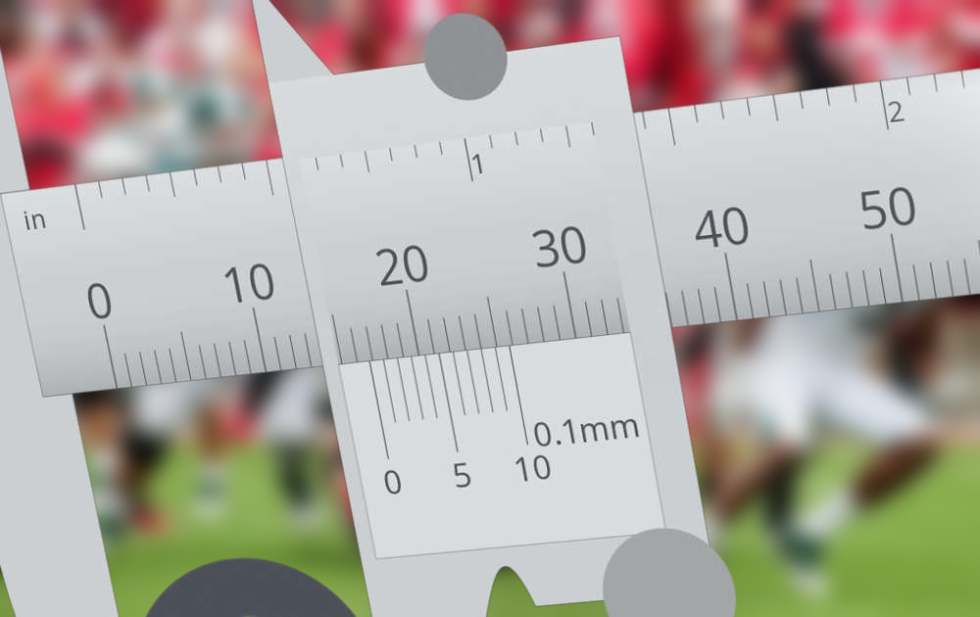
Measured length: 16.8 mm
